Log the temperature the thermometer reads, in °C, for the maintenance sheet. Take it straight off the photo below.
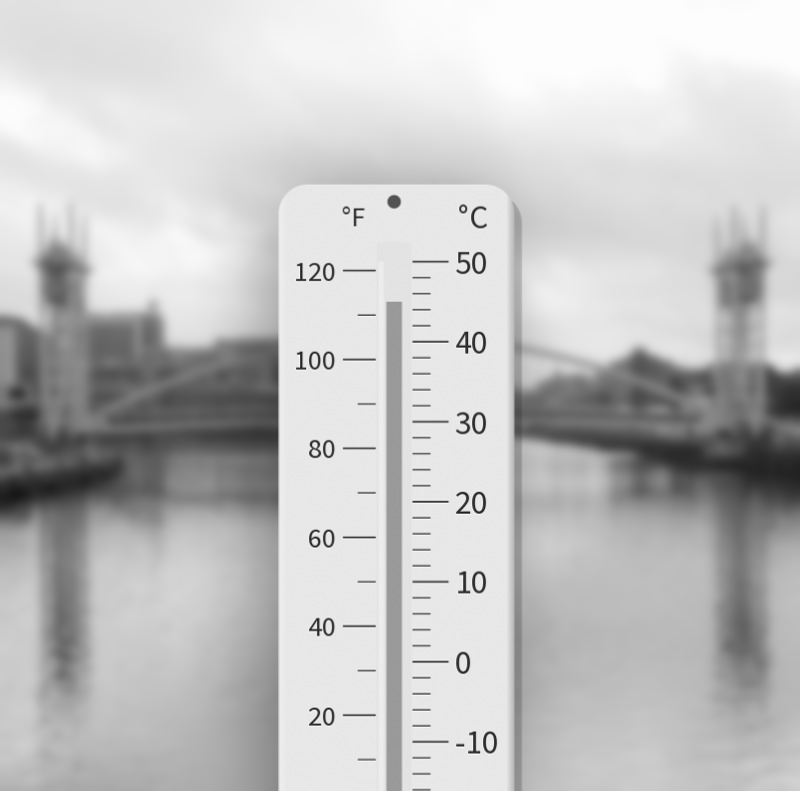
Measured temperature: 45 °C
